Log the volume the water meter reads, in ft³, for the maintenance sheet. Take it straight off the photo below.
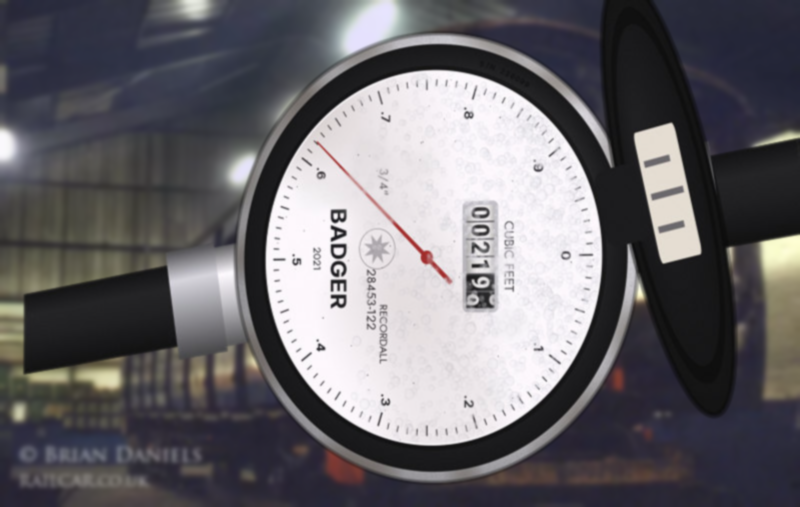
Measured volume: 2198.62 ft³
